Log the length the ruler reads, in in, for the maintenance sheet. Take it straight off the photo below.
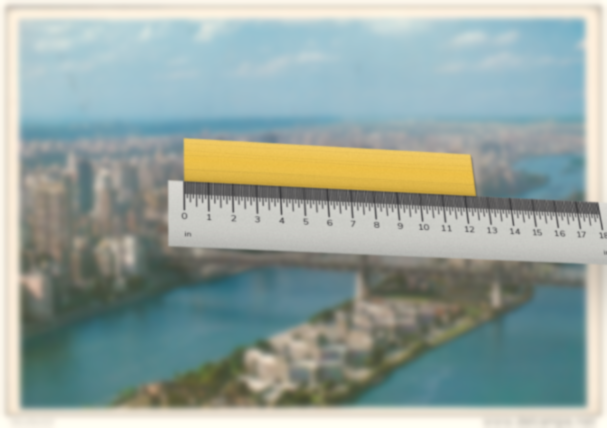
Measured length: 12.5 in
